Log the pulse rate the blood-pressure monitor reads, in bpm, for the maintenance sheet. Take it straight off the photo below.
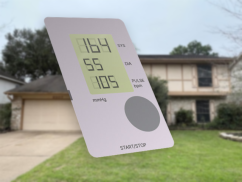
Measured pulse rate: 105 bpm
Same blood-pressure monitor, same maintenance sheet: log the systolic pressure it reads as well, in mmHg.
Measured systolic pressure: 164 mmHg
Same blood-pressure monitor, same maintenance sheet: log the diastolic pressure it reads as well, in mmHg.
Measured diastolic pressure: 55 mmHg
